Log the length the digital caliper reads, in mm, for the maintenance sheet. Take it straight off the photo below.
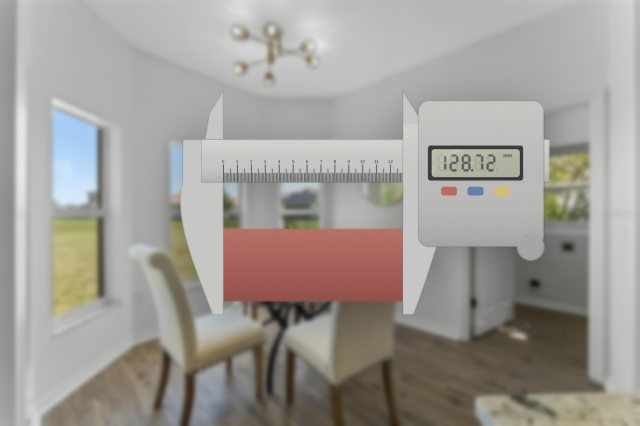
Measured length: 128.72 mm
